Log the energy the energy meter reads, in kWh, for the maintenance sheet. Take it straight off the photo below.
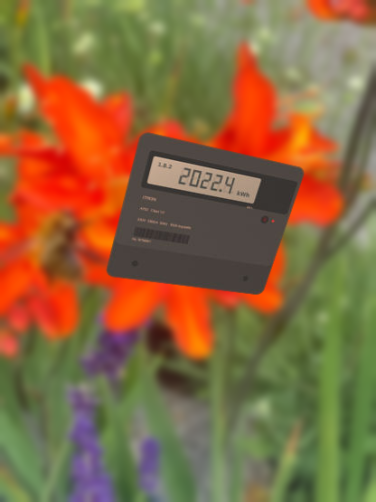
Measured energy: 2022.4 kWh
